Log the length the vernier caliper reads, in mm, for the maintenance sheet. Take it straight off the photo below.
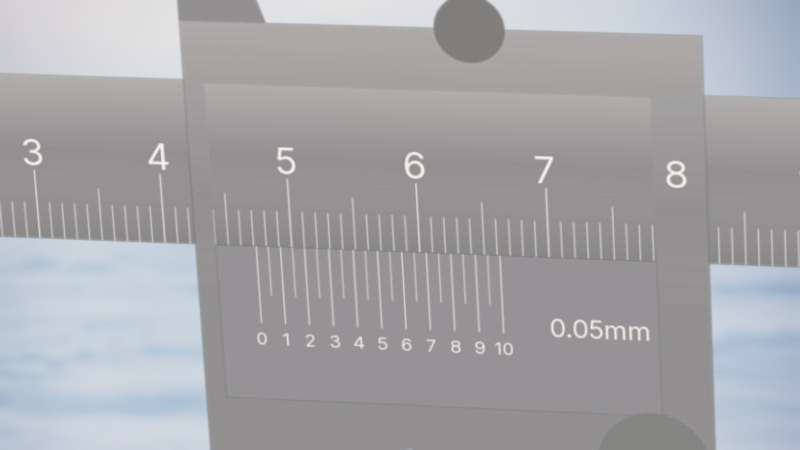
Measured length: 47.2 mm
